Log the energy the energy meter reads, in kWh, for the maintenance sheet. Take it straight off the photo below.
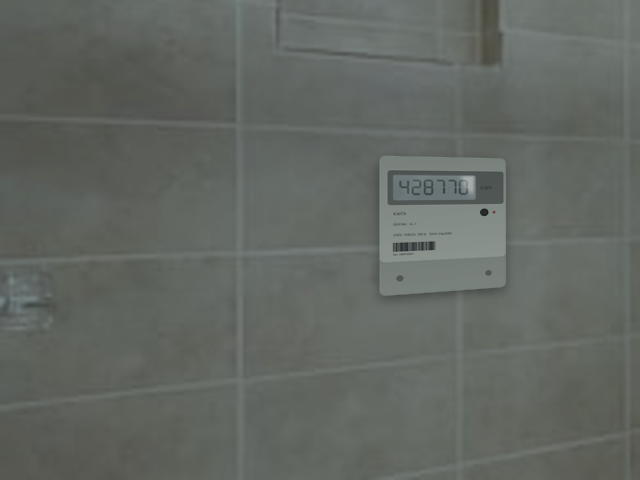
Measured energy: 428770 kWh
